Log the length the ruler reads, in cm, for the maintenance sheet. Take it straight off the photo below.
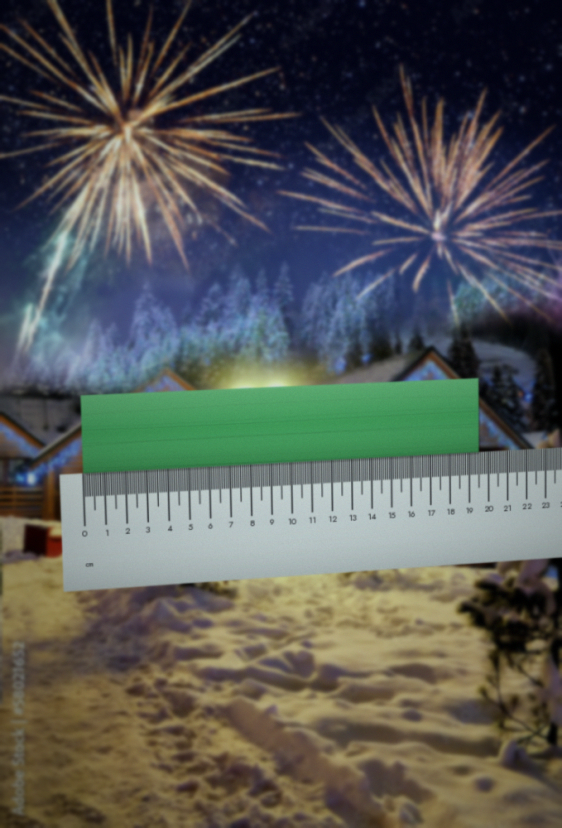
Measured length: 19.5 cm
